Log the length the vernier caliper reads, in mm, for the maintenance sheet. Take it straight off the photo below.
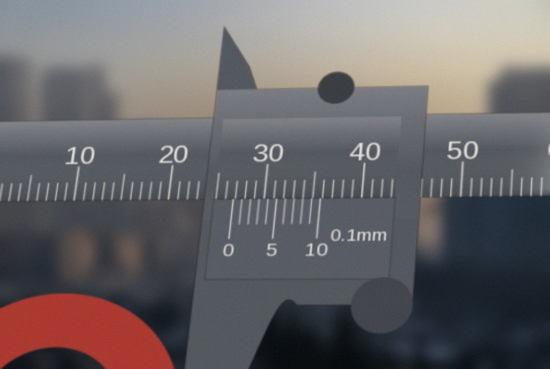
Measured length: 26.8 mm
